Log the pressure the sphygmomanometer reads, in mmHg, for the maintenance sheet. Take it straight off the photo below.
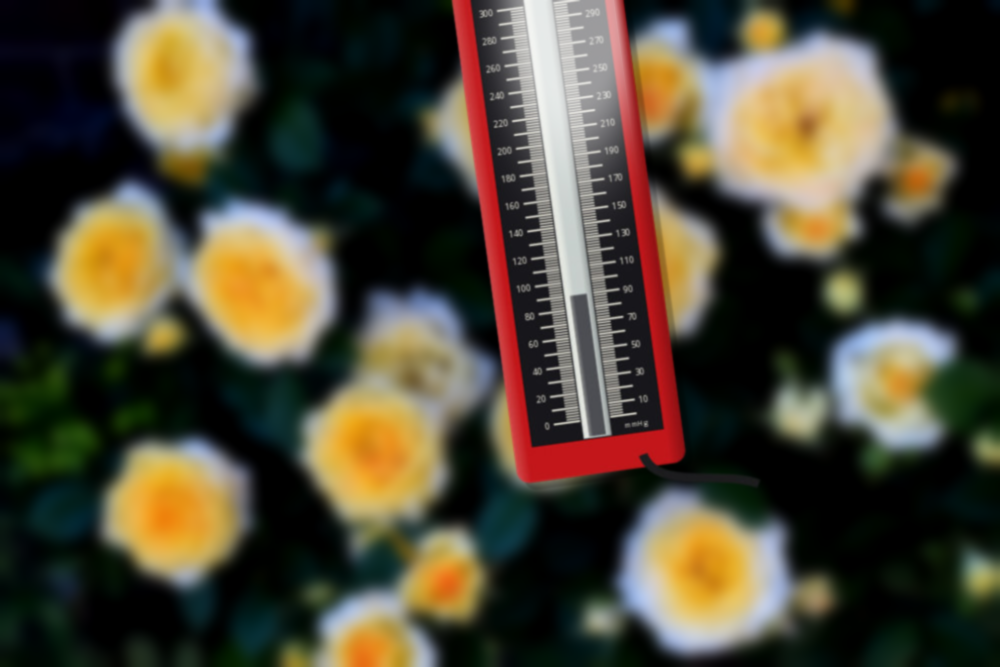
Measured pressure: 90 mmHg
